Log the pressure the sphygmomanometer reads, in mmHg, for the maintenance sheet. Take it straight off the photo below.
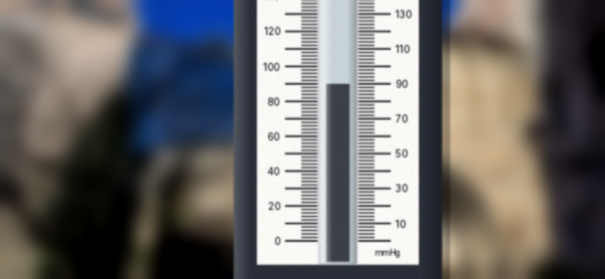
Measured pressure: 90 mmHg
